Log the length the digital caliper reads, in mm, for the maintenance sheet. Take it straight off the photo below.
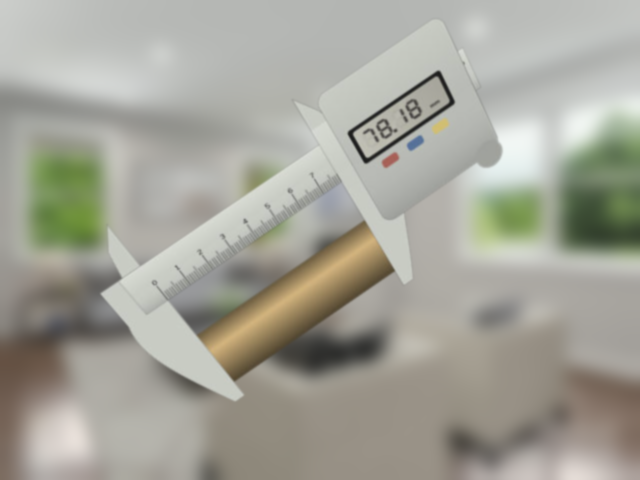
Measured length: 78.18 mm
